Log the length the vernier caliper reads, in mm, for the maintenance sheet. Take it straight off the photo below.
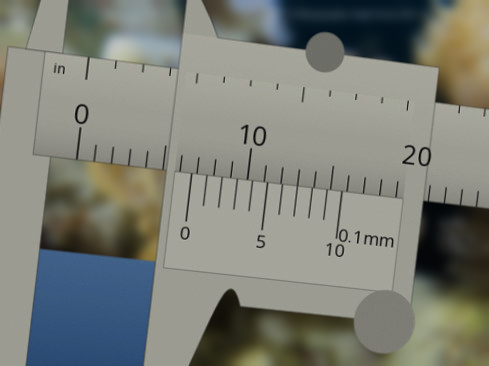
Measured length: 6.7 mm
